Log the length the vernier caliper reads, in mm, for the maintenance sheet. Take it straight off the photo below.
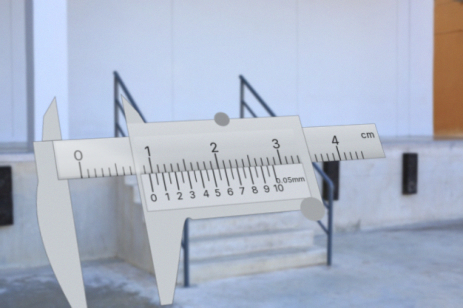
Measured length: 9.6 mm
